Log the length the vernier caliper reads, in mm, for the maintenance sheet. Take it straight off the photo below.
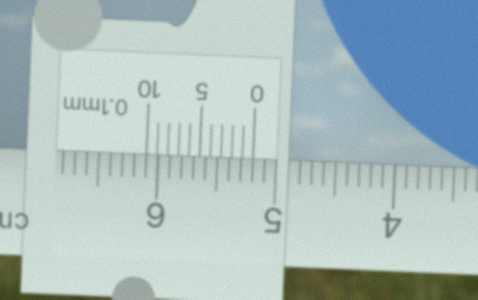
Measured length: 52.0 mm
